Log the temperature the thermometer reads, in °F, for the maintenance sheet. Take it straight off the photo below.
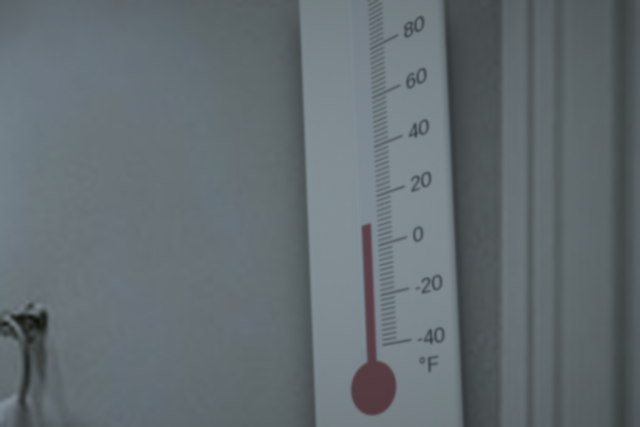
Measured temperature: 10 °F
